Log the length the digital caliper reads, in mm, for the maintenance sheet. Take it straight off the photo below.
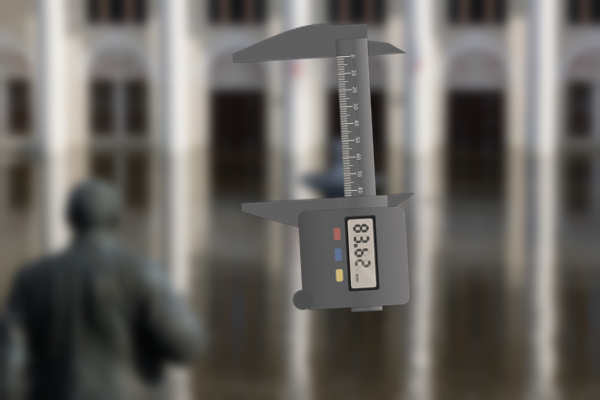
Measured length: 83.62 mm
